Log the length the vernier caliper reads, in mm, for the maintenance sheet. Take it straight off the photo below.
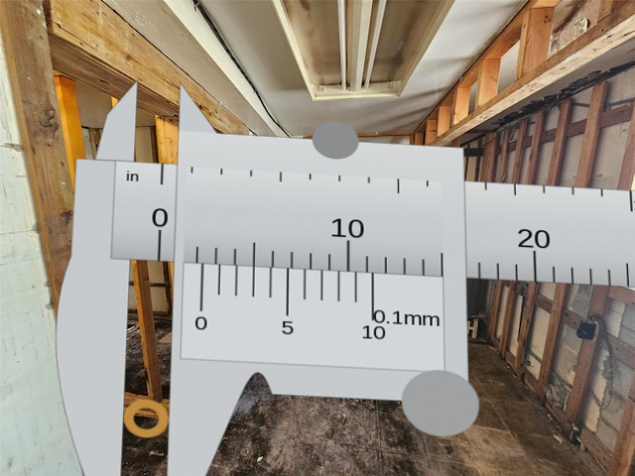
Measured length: 2.3 mm
